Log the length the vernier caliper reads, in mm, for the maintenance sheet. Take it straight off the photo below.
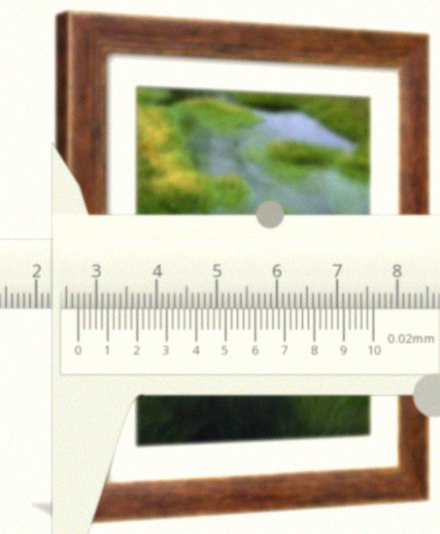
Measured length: 27.0 mm
